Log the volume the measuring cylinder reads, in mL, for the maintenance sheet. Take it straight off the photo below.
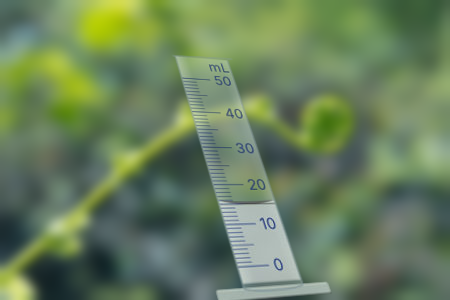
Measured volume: 15 mL
